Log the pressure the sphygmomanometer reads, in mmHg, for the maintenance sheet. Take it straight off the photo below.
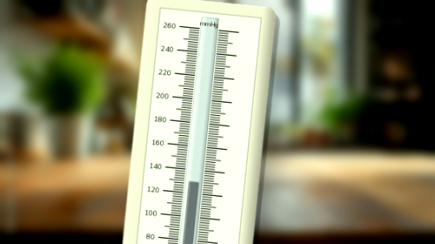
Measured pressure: 130 mmHg
